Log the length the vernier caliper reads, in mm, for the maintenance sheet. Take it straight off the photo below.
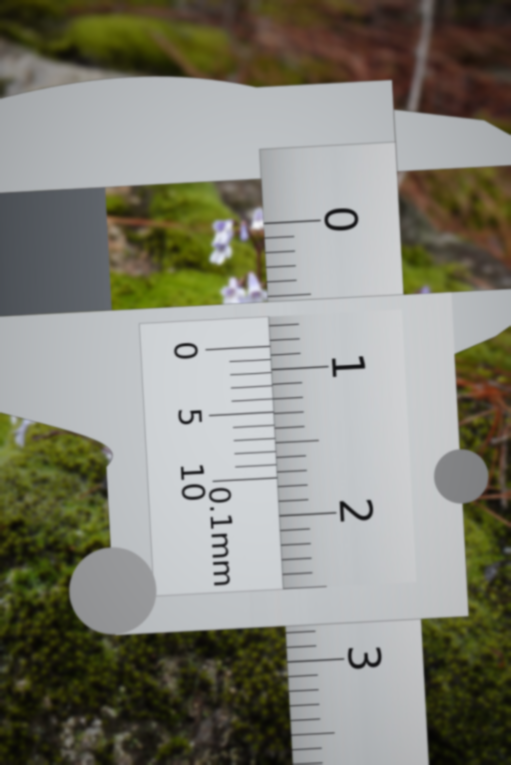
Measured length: 8.4 mm
